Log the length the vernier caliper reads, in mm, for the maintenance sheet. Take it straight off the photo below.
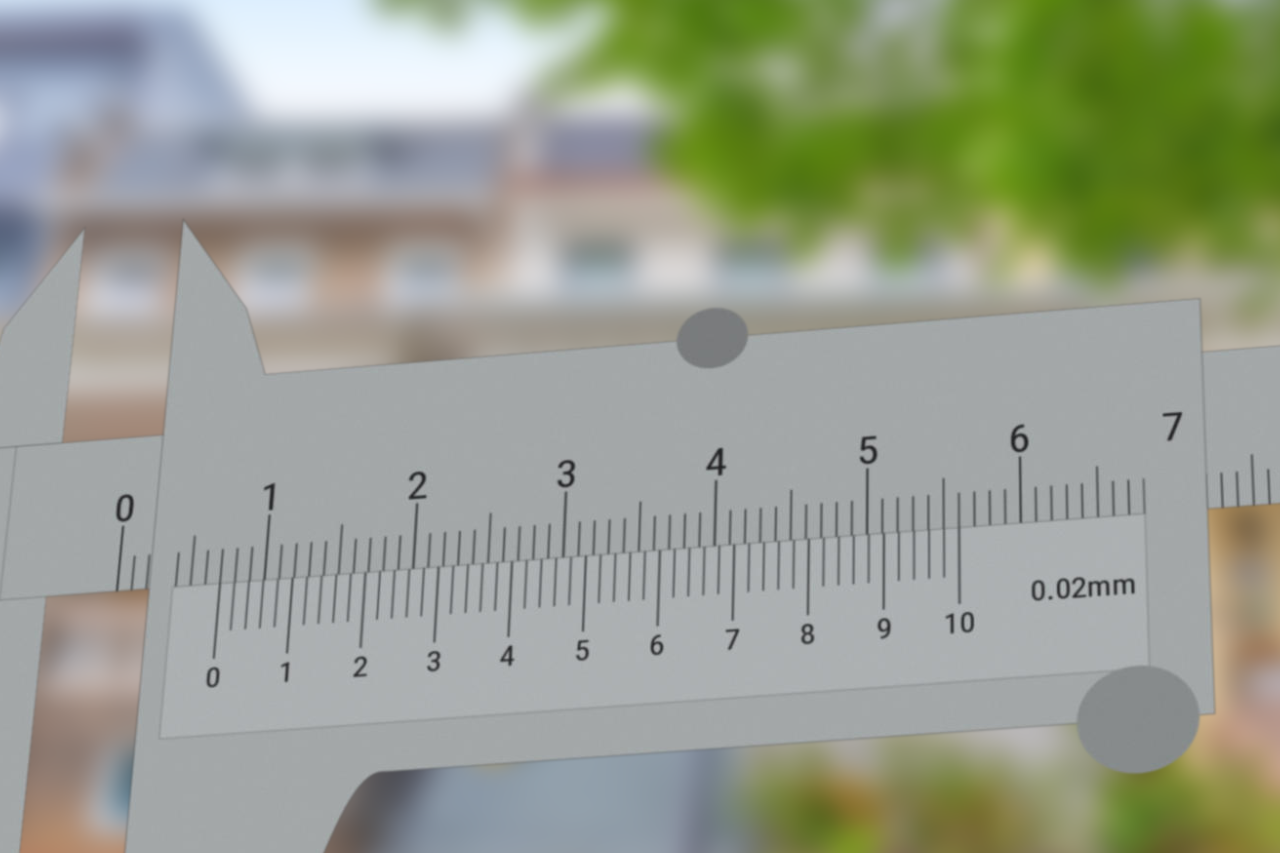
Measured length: 7.0 mm
